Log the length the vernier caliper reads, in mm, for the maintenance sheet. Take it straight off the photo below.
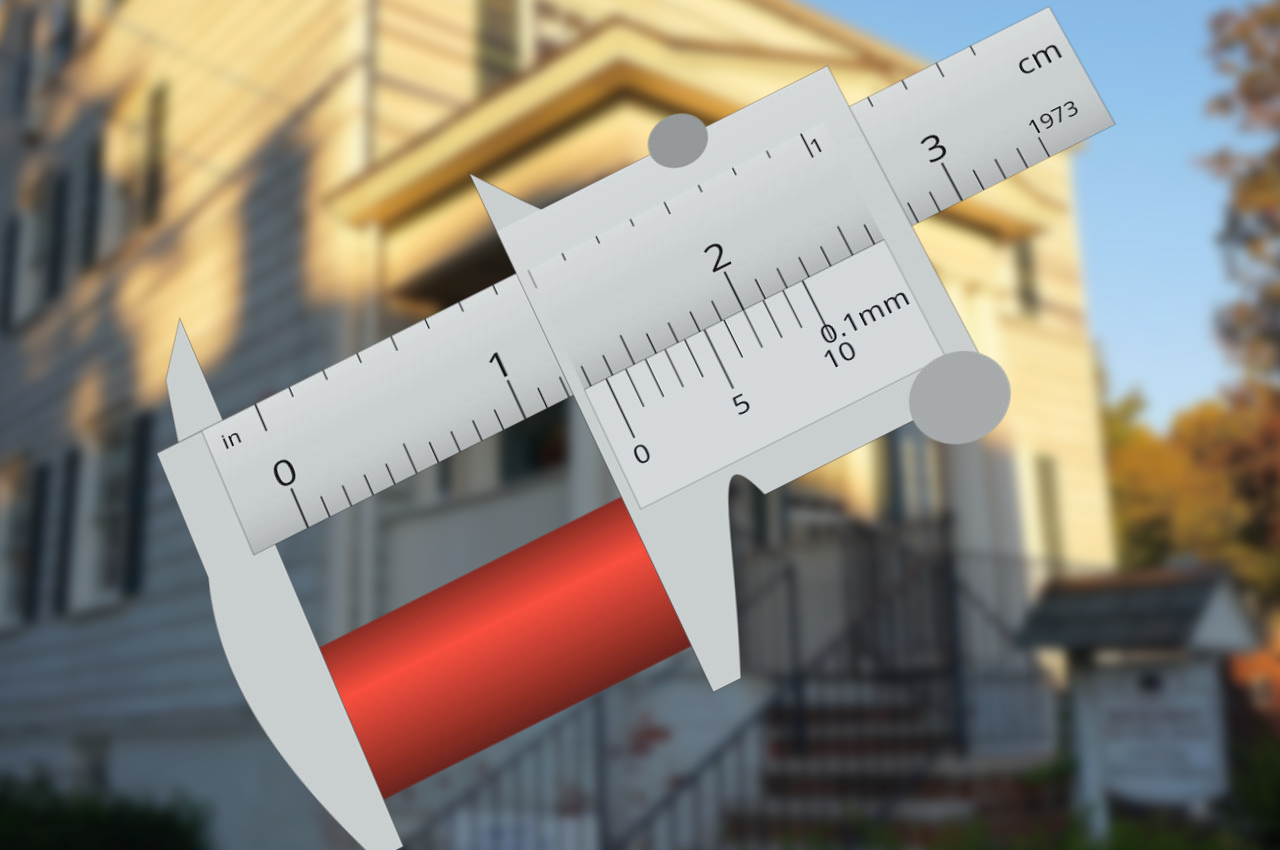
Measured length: 13.7 mm
